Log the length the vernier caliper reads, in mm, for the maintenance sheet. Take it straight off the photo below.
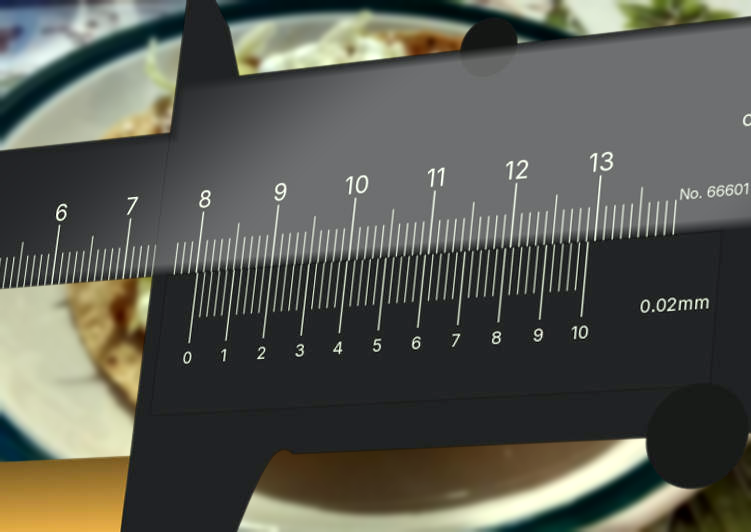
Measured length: 80.2 mm
